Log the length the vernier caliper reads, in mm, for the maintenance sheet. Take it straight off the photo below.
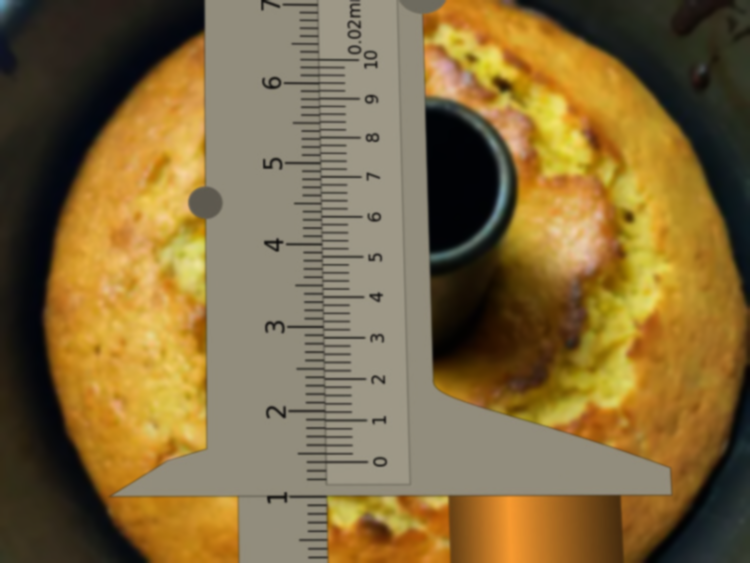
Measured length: 14.0 mm
